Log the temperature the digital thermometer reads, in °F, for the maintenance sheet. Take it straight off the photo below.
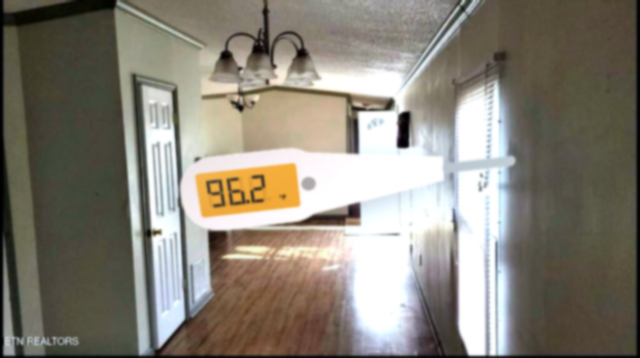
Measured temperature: 96.2 °F
